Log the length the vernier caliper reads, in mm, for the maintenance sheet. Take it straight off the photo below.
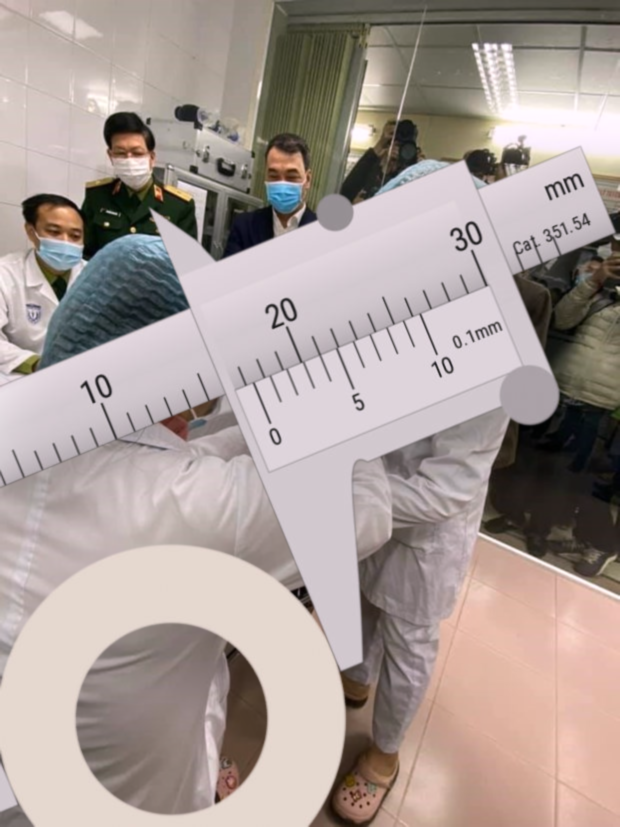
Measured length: 17.4 mm
